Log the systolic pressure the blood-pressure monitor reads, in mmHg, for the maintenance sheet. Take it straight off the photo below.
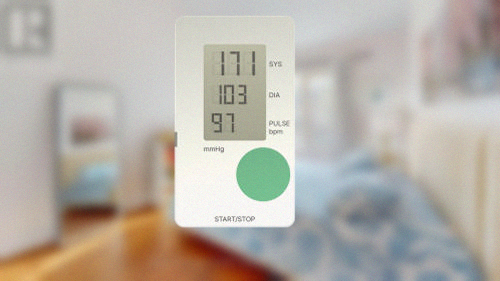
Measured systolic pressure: 171 mmHg
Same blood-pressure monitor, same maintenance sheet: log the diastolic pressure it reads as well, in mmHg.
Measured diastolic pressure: 103 mmHg
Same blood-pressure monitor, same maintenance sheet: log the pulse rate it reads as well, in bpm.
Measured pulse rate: 97 bpm
